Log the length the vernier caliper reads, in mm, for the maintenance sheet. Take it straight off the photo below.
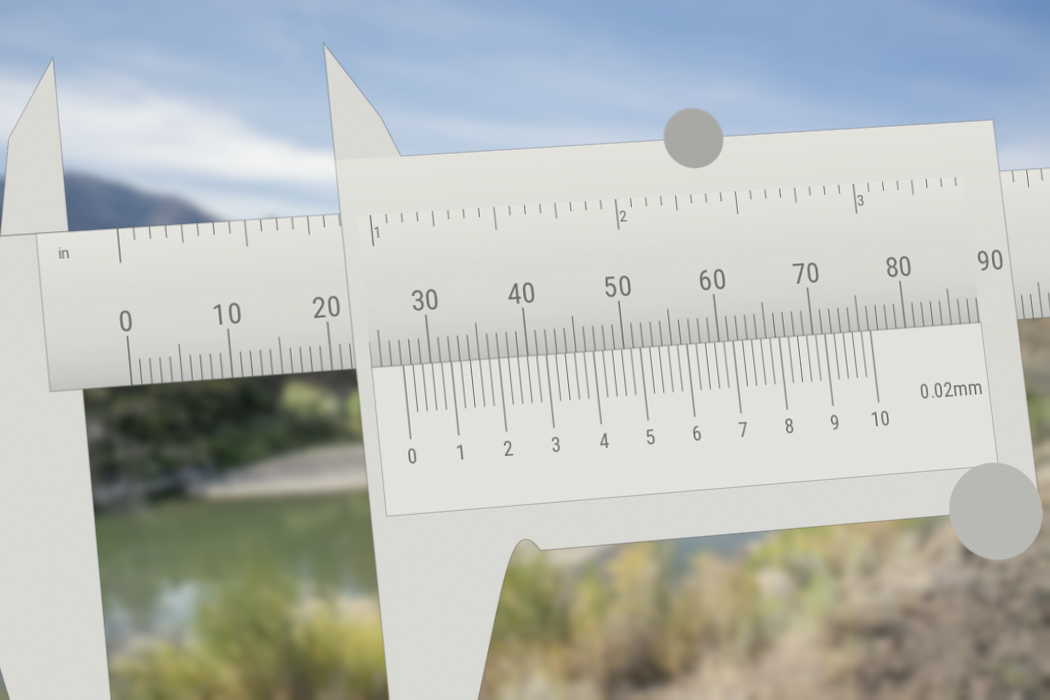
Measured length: 27.2 mm
